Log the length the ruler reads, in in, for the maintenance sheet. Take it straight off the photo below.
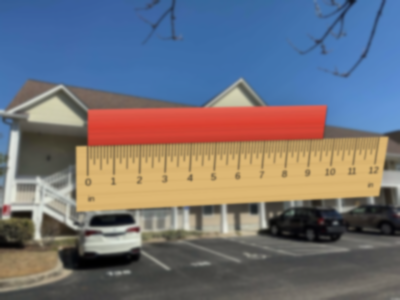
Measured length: 9.5 in
